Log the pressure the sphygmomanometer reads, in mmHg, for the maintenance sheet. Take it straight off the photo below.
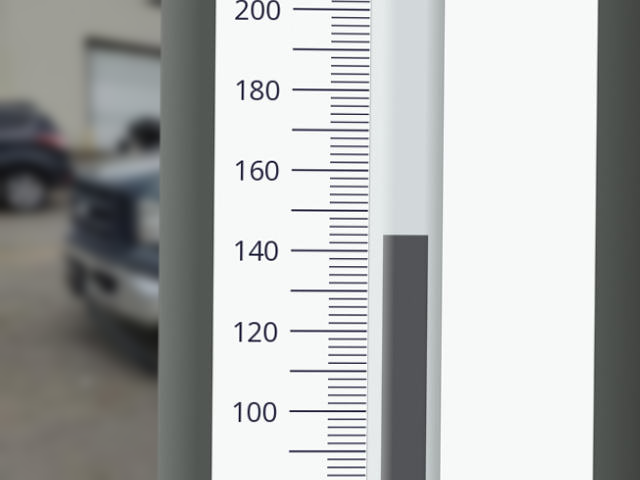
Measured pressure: 144 mmHg
